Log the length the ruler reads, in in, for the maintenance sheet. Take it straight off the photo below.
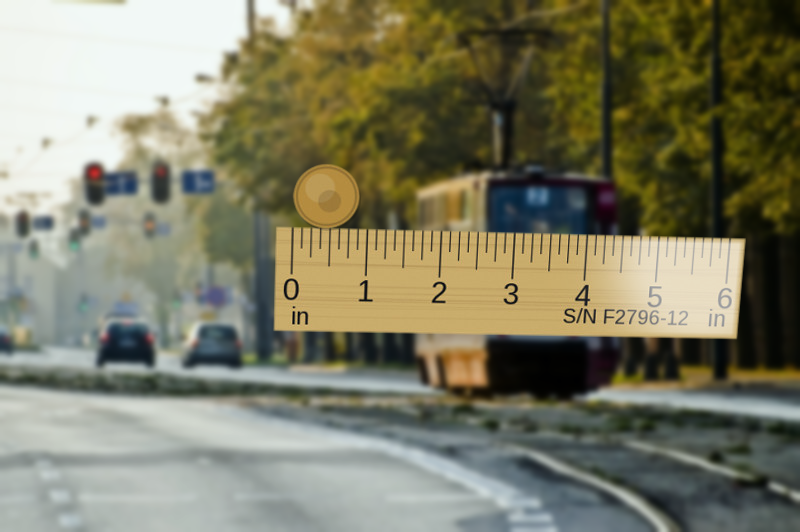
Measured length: 0.875 in
